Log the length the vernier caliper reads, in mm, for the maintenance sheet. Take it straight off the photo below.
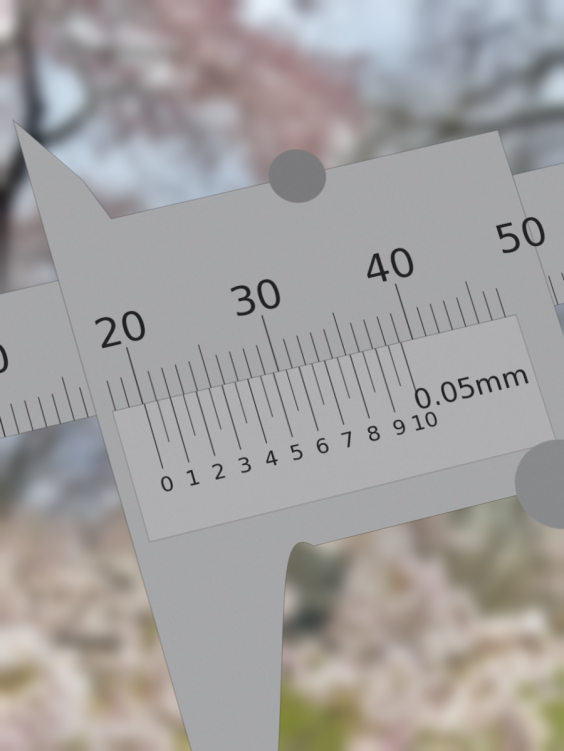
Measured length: 20.1 mm
